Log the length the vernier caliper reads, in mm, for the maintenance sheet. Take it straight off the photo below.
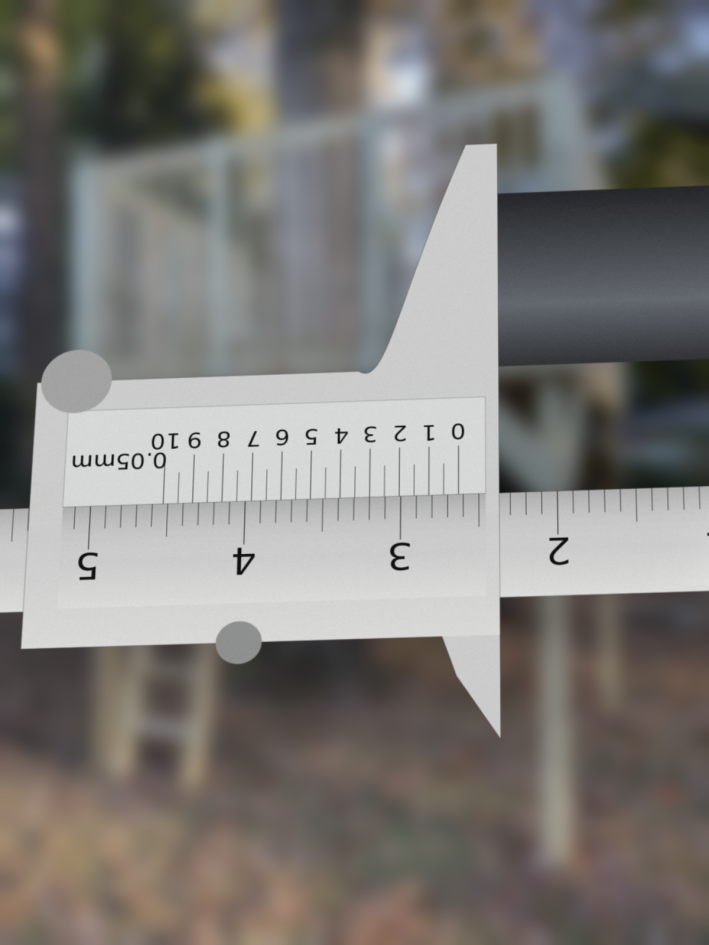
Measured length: 26.3 mm
